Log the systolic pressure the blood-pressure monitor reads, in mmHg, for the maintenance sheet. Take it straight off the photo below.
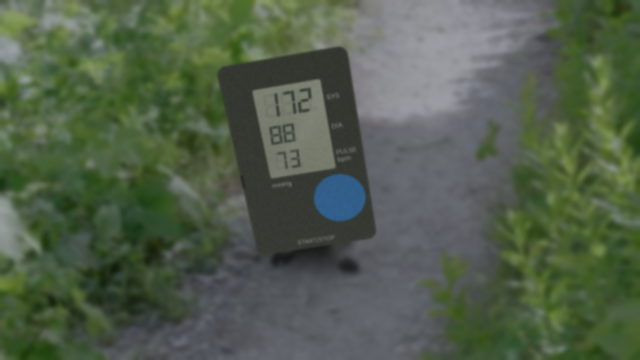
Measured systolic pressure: 172 mmHg
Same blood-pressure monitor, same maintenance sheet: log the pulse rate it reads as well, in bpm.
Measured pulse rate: 73 bpm
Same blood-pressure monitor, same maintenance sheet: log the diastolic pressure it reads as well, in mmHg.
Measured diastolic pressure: 88 mmHg
